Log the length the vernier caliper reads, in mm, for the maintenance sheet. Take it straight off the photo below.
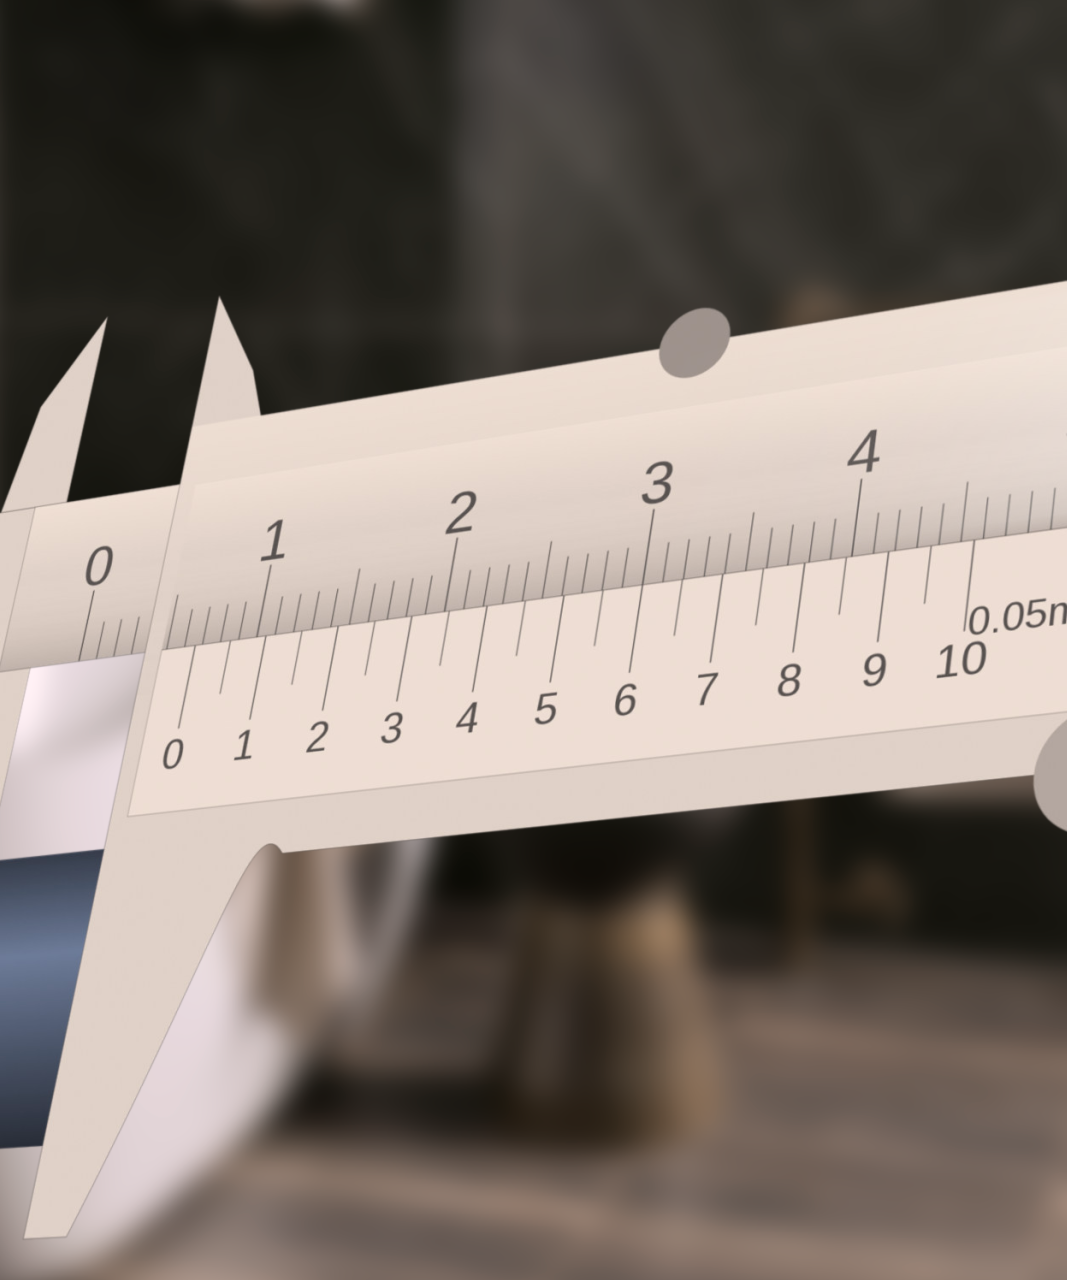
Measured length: 6.6 mm
